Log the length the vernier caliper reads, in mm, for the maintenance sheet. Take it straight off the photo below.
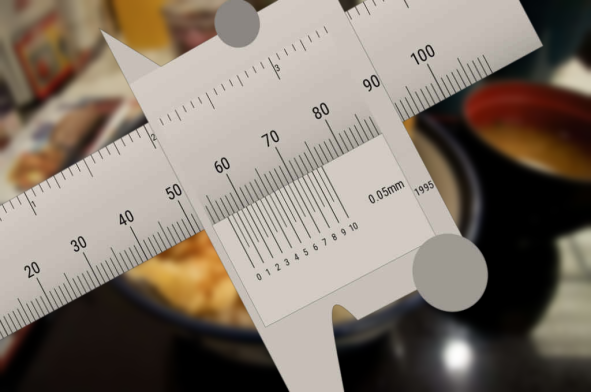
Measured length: 56.6 mm
